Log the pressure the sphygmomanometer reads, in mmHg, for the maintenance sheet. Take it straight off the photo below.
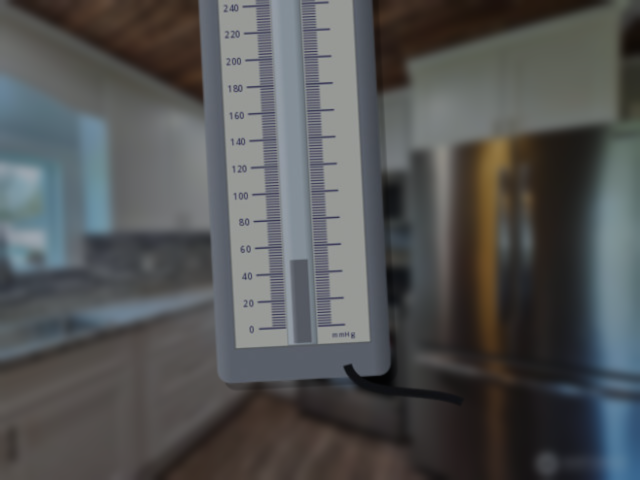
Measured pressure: 50 mmHg
